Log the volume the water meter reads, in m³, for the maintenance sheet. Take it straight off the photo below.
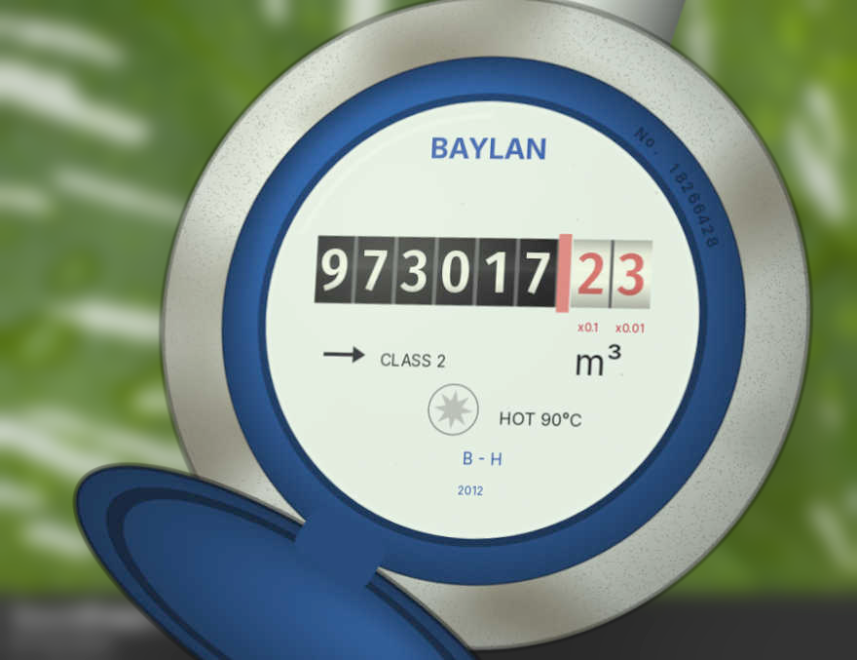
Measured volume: 973017.23 m³
